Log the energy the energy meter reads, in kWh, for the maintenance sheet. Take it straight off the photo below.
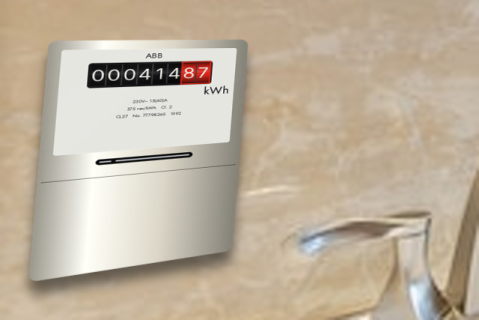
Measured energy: 414.87 kWh
